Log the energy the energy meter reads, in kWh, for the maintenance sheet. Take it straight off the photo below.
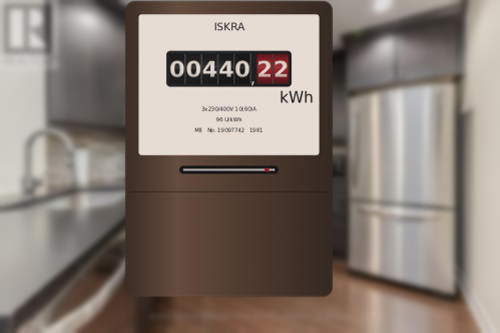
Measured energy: 440.22 kWh
